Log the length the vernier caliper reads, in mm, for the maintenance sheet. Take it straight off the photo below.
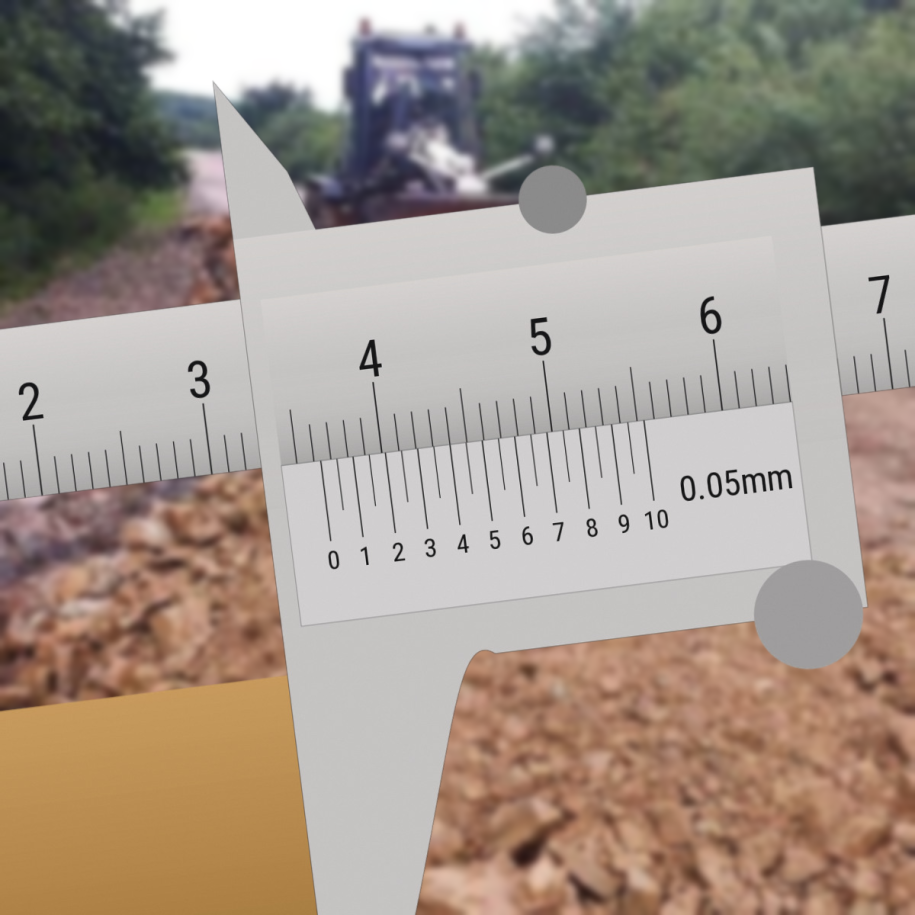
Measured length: 36.4 mm
